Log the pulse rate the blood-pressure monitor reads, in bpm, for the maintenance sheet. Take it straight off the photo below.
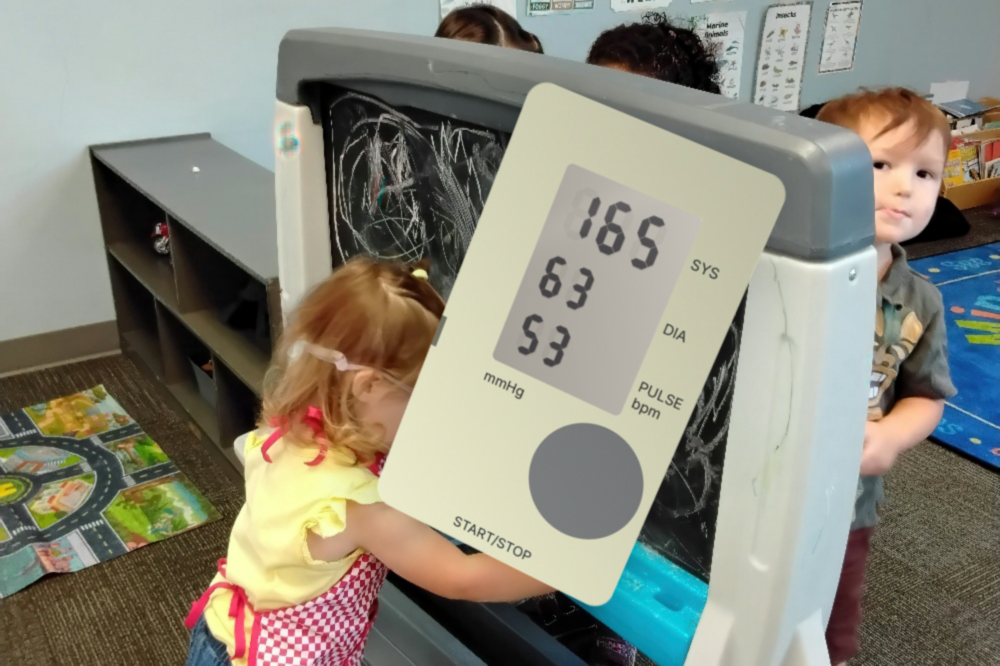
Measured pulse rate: 53 bpm
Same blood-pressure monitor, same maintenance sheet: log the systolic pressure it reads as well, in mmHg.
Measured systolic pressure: 165 mmHg
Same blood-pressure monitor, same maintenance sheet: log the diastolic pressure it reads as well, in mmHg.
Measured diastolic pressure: 63 mmHg
